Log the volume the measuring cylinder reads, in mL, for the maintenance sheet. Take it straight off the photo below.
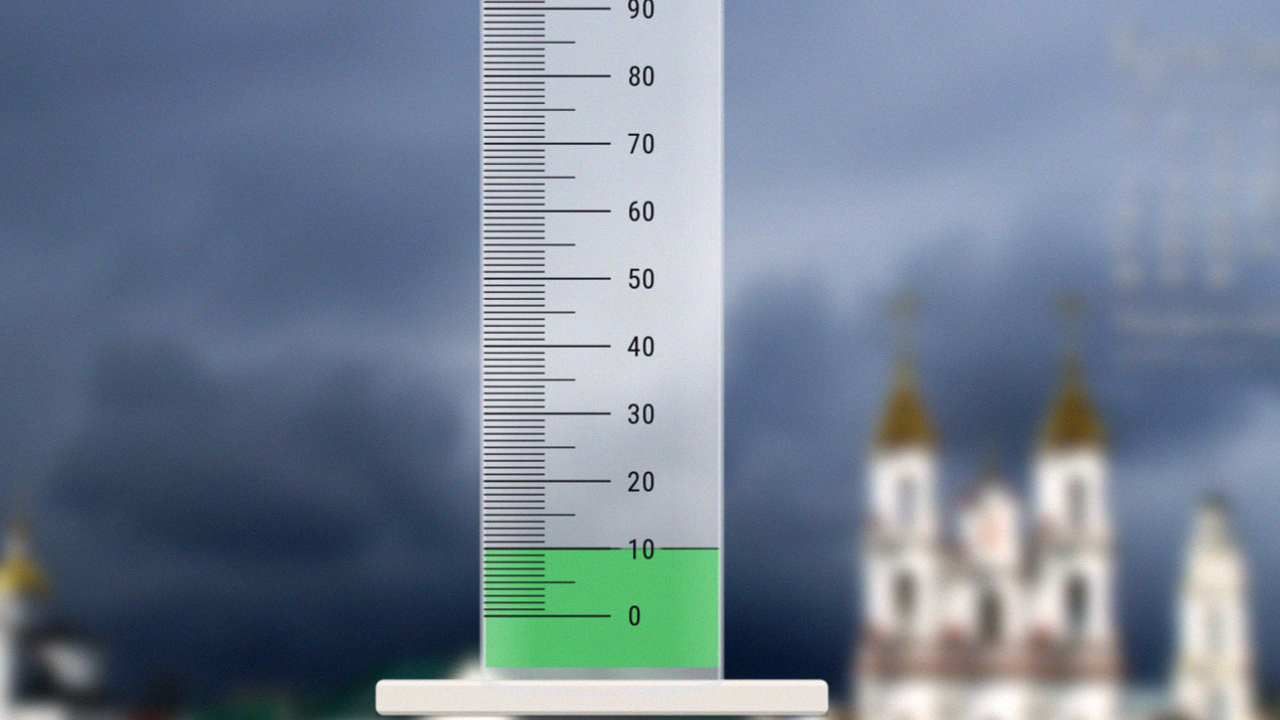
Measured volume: 10 mL
